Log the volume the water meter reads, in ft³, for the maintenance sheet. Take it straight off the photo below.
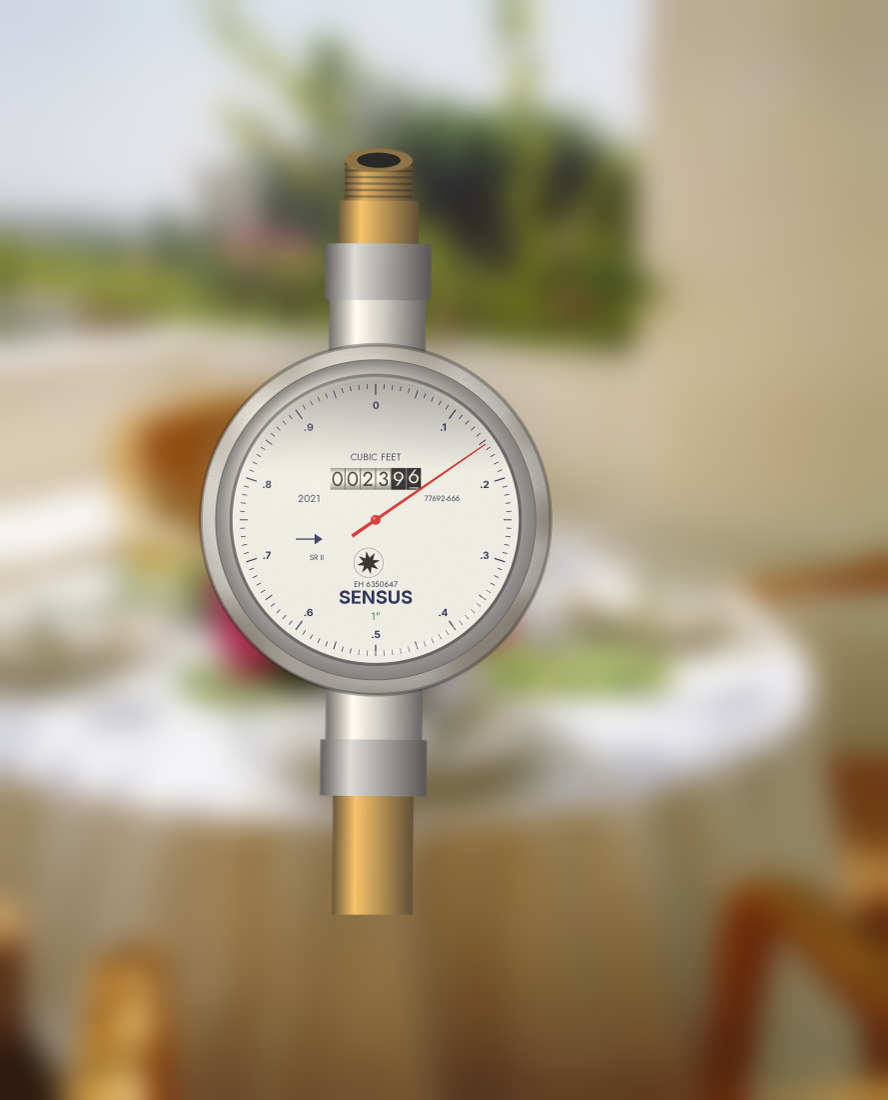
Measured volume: 2396.15 ft³
